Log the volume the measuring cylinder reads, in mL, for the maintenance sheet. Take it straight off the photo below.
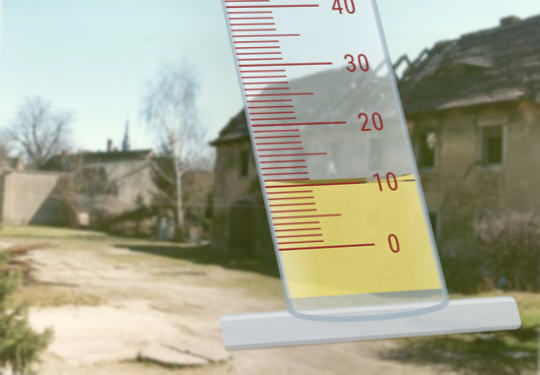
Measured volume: 10 mL
